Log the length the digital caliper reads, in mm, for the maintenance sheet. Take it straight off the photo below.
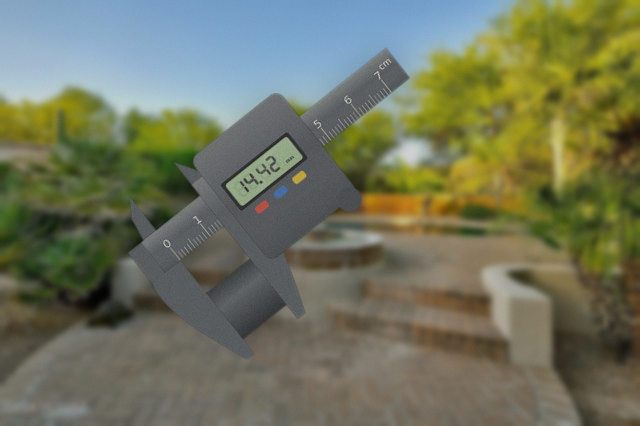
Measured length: 14.42 mm
